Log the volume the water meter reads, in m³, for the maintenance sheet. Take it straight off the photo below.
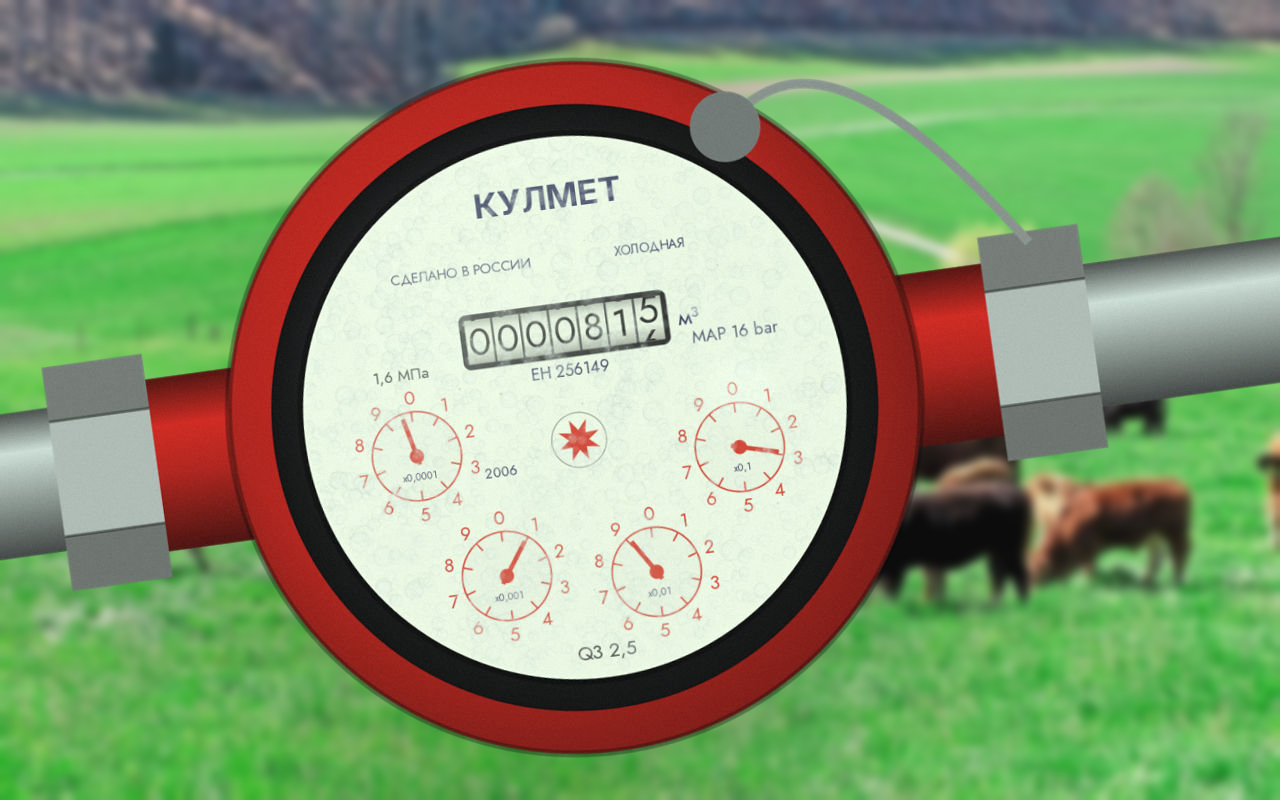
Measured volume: 815.2909 m³
